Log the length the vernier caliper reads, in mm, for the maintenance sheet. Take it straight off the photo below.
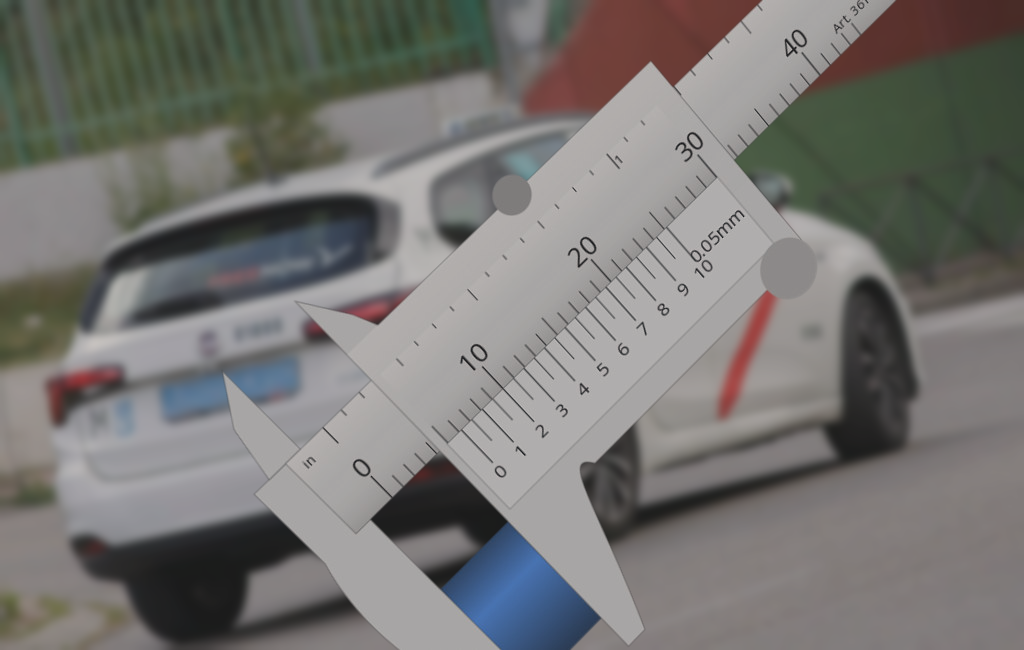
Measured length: 6.2 mm
